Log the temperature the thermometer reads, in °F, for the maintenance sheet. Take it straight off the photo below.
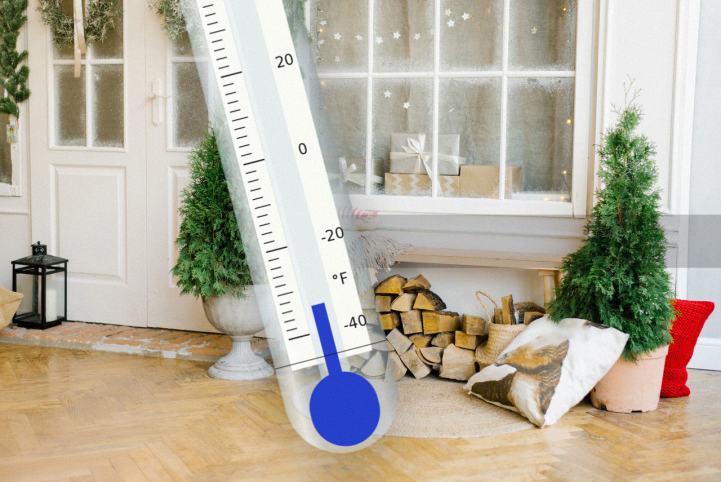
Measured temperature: -34 °F
